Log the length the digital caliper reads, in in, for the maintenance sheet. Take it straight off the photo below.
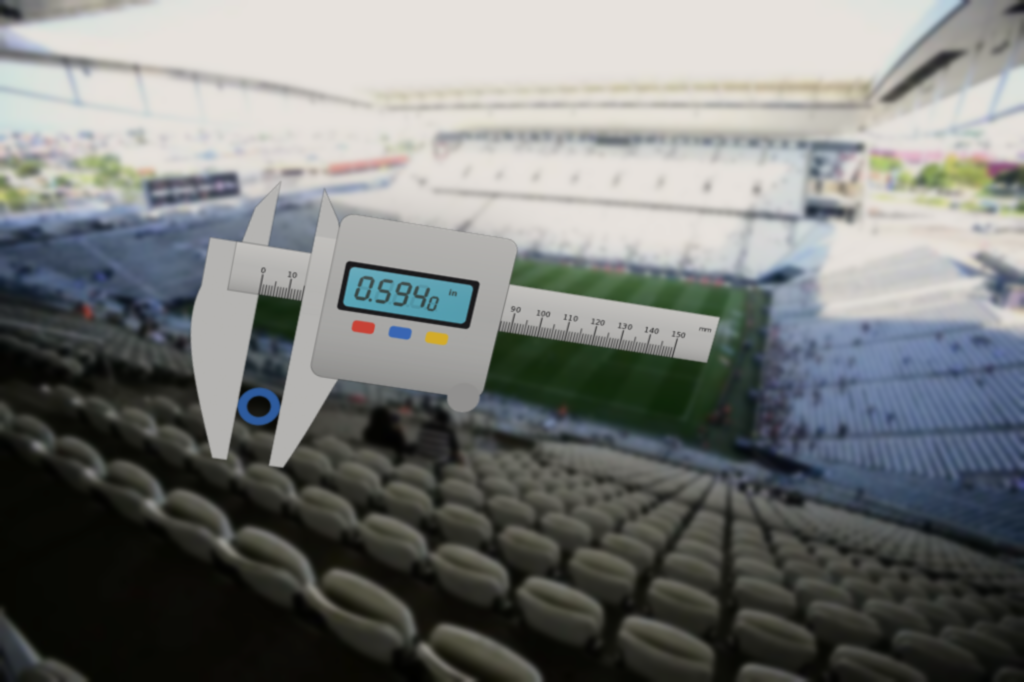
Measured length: 0.5940 in
